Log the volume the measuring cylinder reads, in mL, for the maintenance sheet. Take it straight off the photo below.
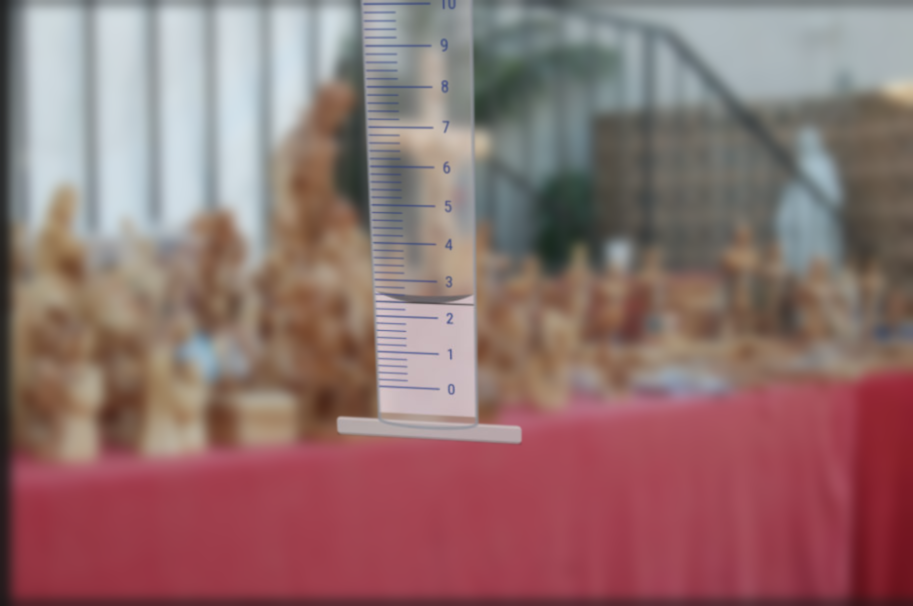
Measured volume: 2.4 mL
